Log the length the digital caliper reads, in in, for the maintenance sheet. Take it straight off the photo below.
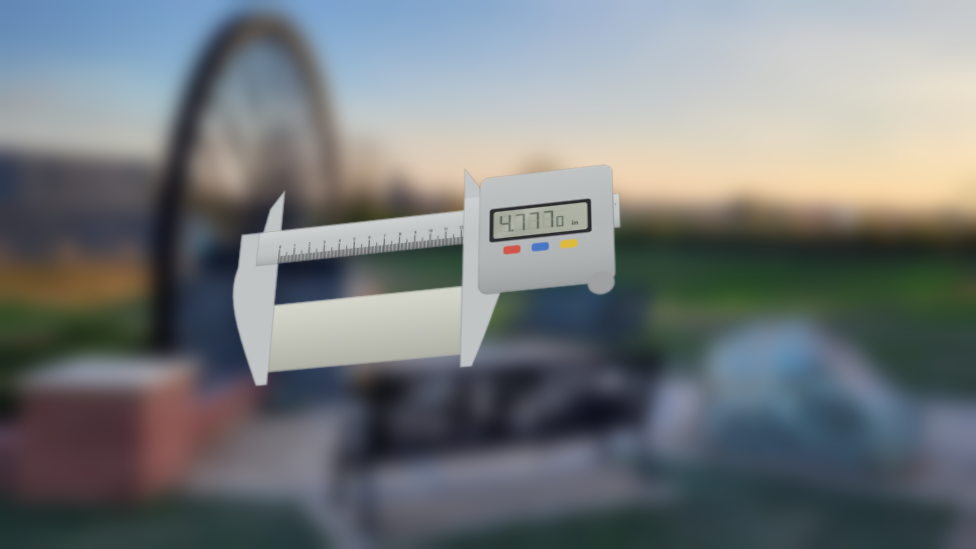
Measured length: 4.7770 in
